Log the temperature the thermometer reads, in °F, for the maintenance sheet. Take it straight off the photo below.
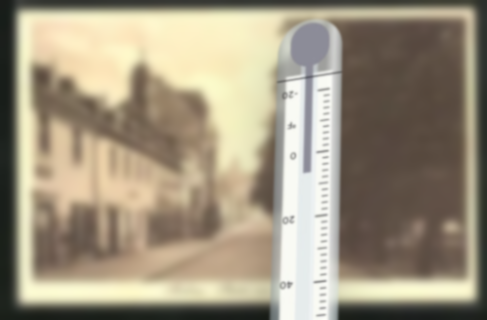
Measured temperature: 6 °F
